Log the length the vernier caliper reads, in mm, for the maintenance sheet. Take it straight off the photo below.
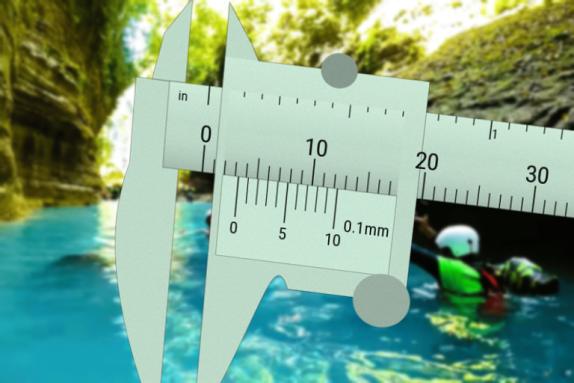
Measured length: 3.3 mm
